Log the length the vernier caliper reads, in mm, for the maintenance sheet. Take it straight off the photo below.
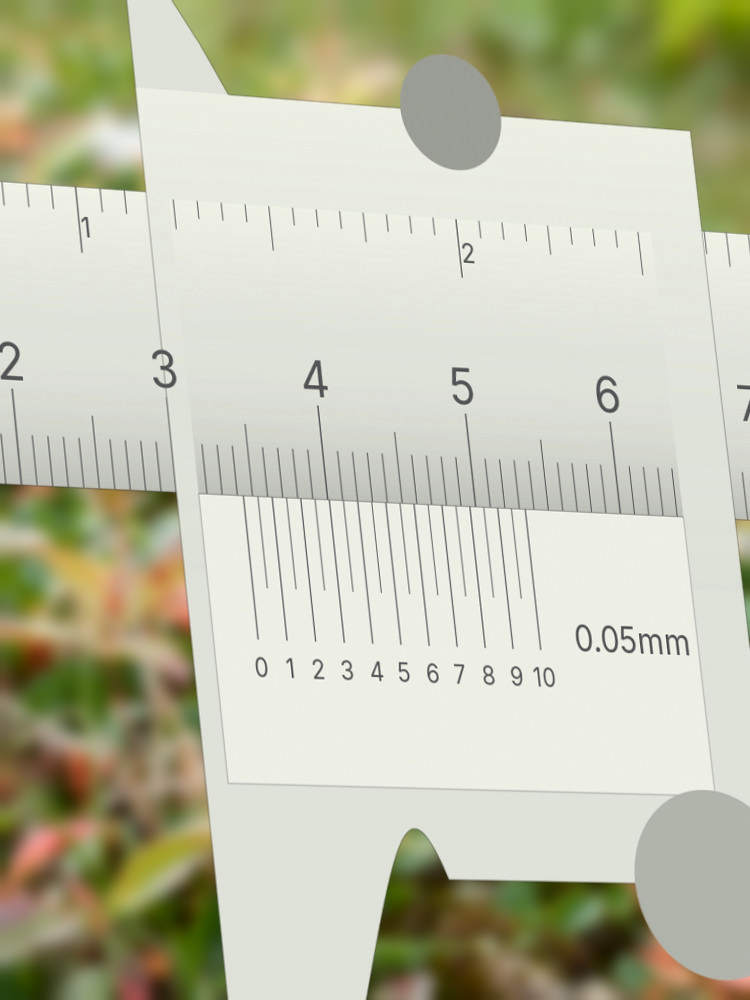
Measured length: 34.4 mm
